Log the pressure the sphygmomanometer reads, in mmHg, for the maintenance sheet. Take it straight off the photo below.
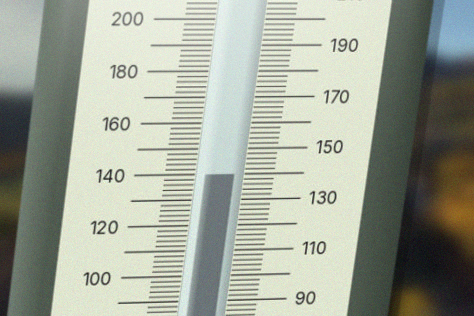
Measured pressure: 140 mmHg
